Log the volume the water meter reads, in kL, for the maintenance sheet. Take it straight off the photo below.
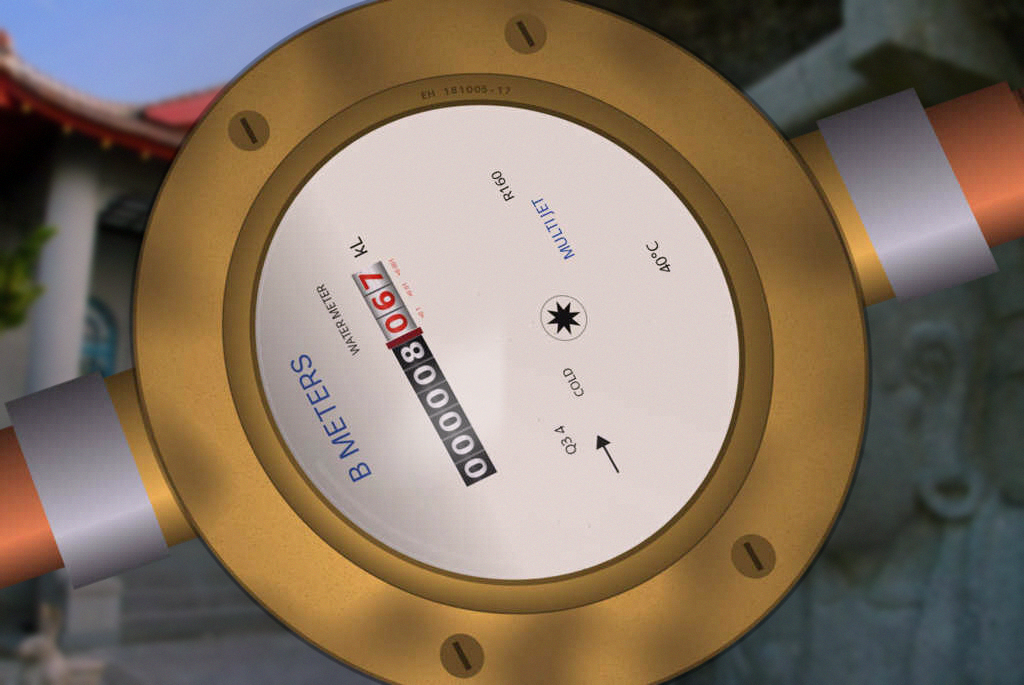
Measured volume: 8.067 kL
